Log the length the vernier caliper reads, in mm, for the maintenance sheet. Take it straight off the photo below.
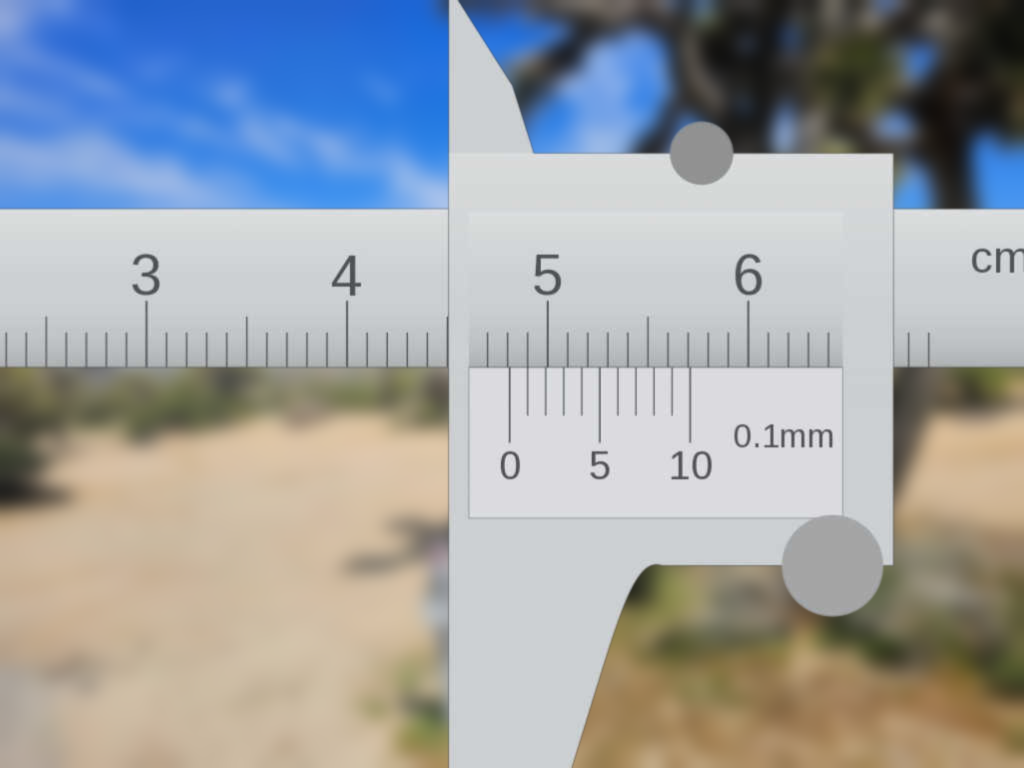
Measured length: 48.1 mm
